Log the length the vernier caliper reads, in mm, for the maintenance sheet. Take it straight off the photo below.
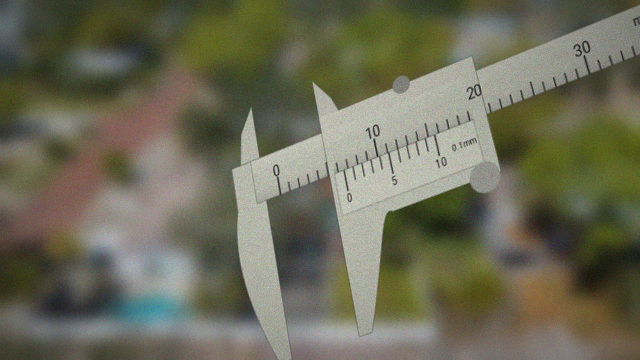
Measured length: 6.6 mm
